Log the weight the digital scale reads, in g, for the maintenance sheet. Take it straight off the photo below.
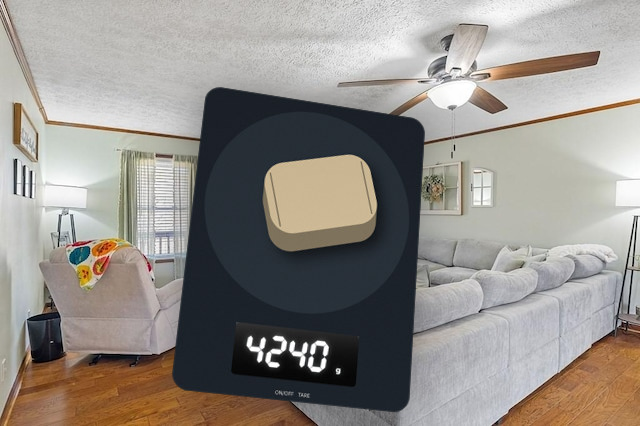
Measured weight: 4240 g
